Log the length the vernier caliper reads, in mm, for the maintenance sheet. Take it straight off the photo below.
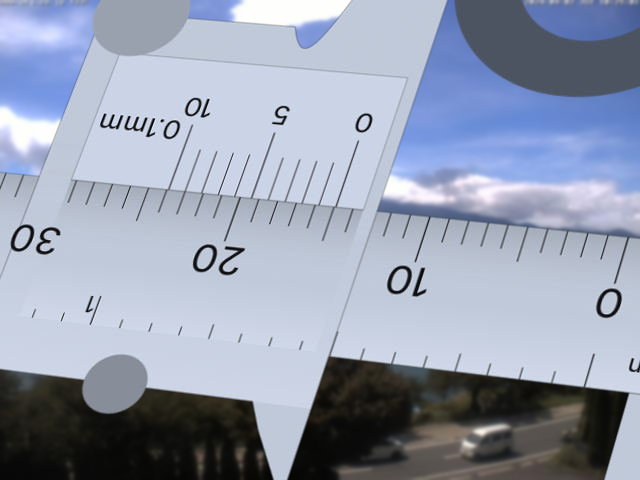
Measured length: 14.9 mm
